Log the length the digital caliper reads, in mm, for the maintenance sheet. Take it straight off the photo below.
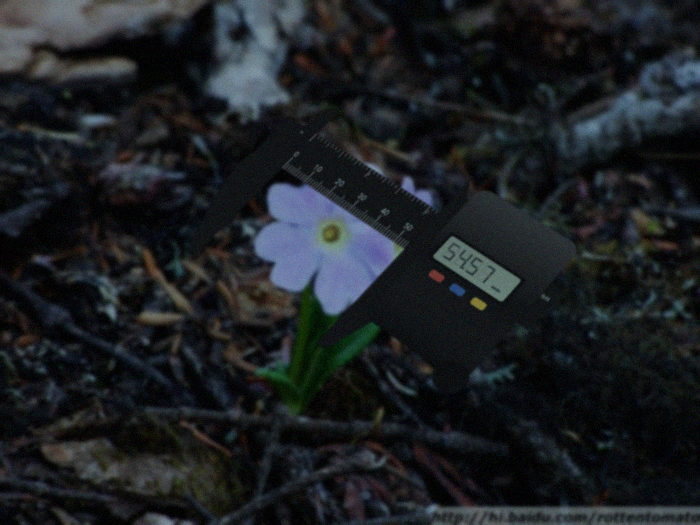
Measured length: 54.57 mm
